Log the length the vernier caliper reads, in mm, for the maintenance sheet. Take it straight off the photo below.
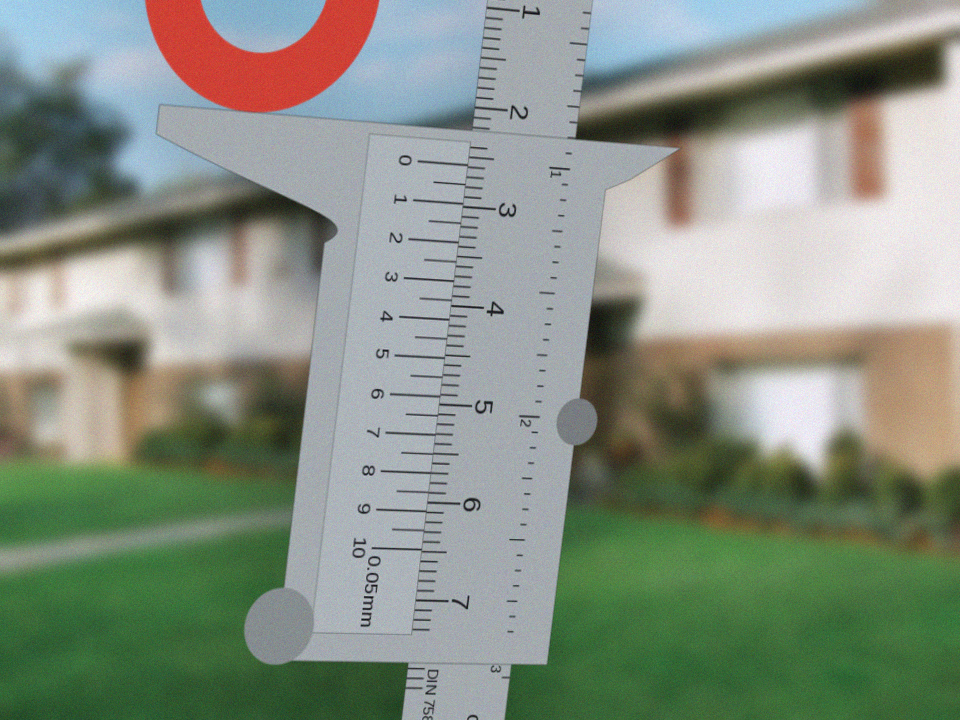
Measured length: 25.8 mm
